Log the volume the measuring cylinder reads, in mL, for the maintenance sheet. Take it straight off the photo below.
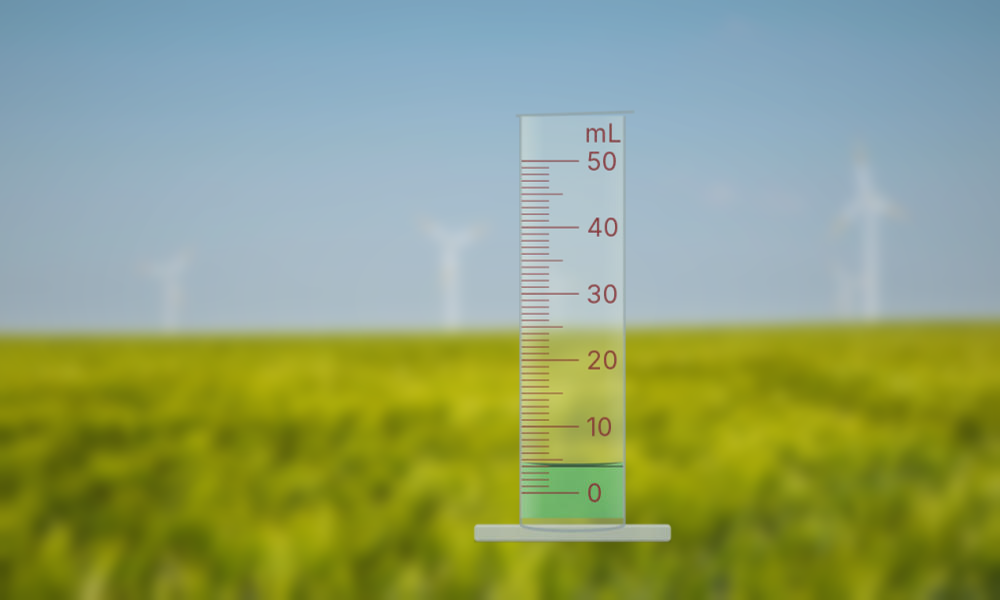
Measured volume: 4 mL
